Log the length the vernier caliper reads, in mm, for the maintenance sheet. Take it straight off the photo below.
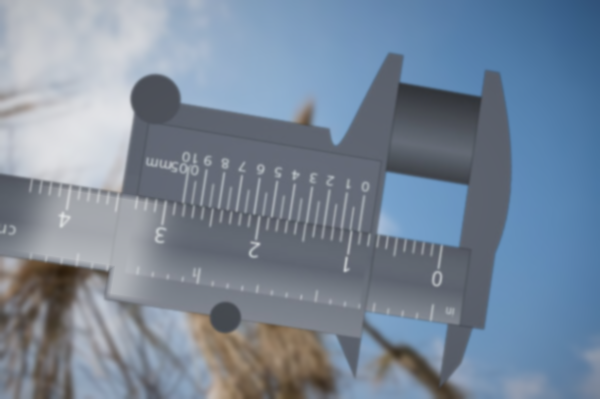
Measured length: 9.2 mm
